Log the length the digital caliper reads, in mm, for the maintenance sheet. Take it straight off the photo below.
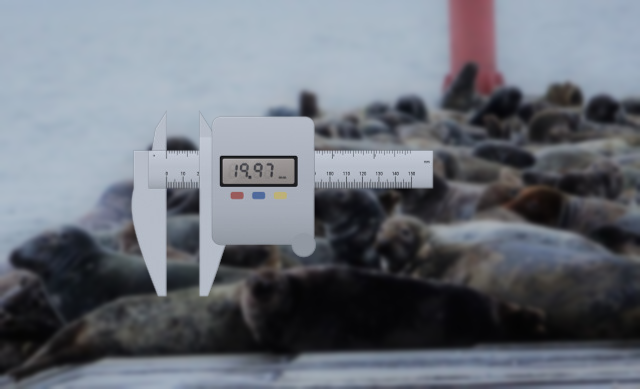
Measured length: 19.97 mm
